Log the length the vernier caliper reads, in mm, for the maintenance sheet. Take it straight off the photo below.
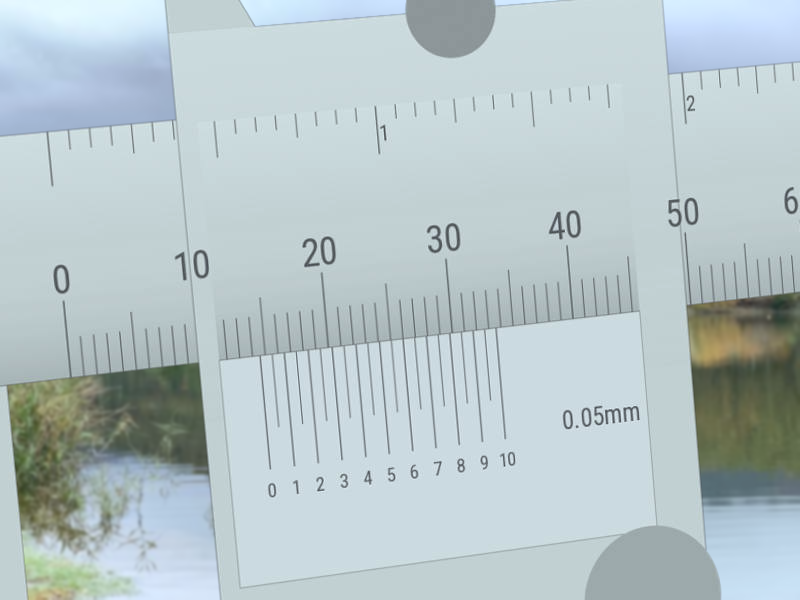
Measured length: 14.6 mm
